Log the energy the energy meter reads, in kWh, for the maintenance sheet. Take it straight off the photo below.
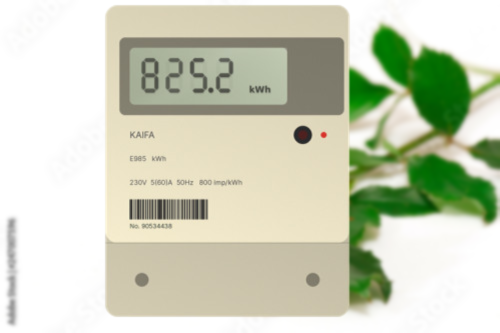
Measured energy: 825.2 kWh
